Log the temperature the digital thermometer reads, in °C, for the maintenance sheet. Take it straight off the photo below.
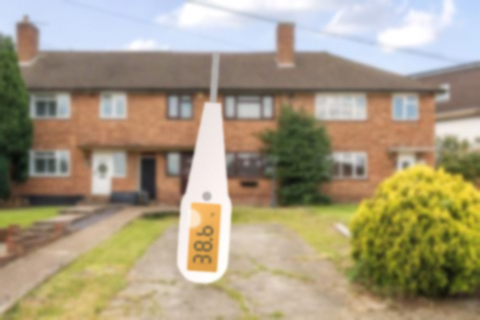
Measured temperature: 38.6 °C
